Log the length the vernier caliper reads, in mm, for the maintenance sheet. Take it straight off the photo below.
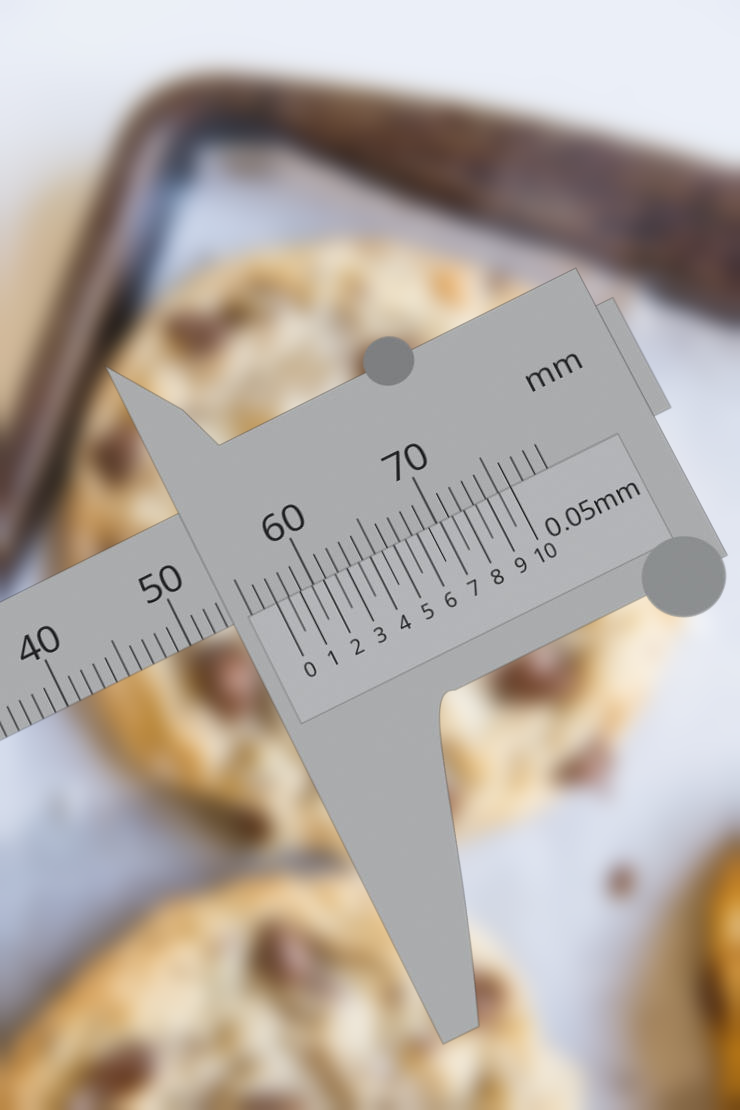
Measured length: 57.0 mm
